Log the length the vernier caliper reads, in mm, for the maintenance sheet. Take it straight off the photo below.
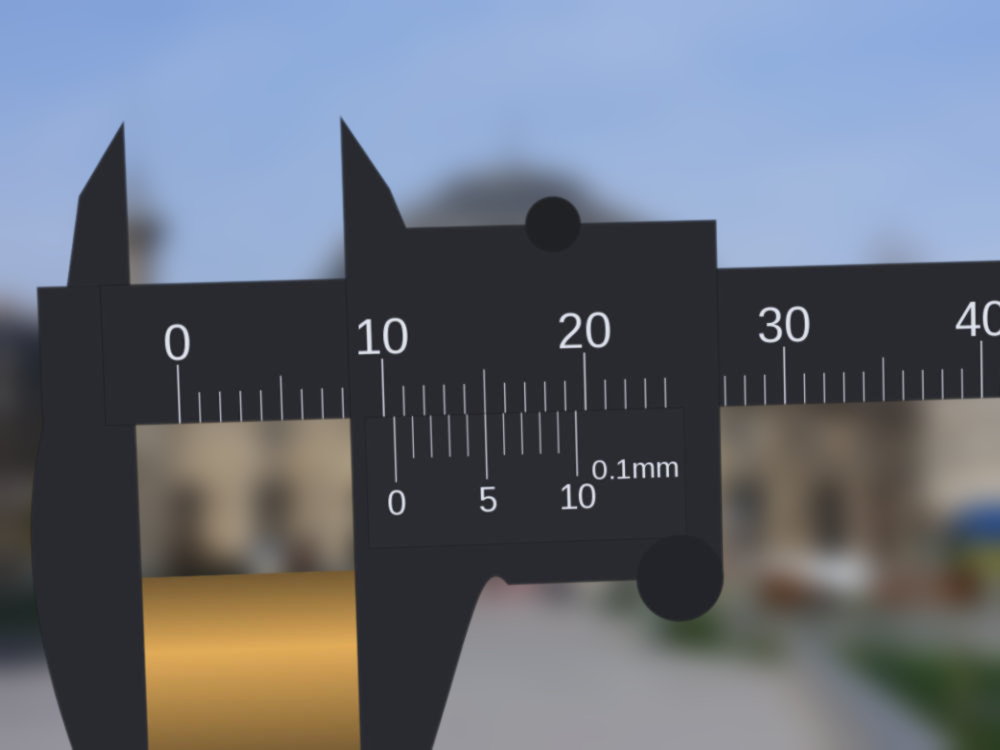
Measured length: 10.5 mm
